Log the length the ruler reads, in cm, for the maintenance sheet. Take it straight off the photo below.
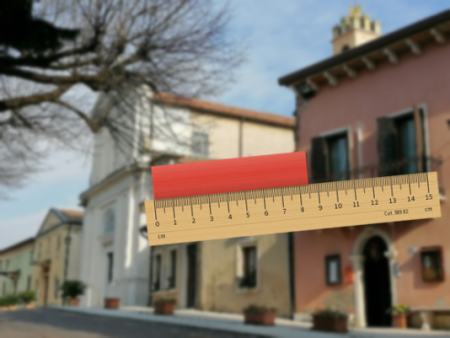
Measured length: 8.5 cm
